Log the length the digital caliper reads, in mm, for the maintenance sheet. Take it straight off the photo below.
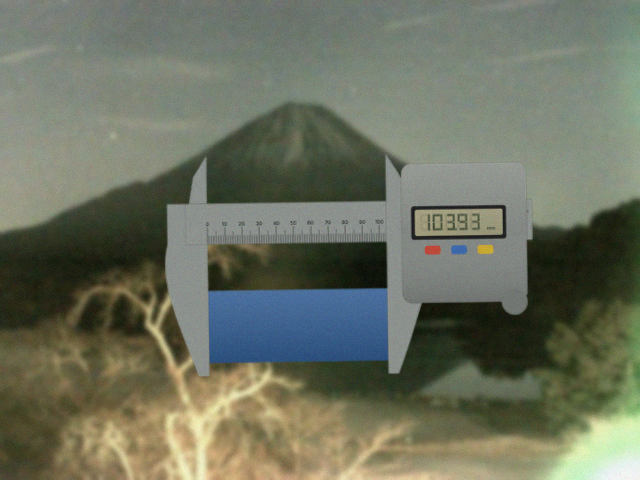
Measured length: 103.93 mm
